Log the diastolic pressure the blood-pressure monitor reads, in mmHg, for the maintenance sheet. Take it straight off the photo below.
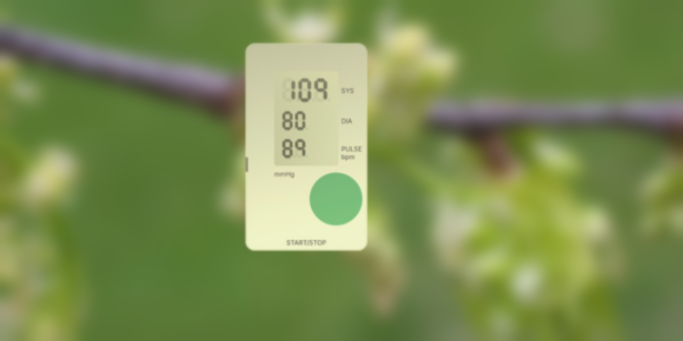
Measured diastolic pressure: 80 mmHg
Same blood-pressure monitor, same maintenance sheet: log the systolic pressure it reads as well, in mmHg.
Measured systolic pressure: 109 mmHg
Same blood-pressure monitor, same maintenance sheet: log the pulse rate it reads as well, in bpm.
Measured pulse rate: 89 bpm
